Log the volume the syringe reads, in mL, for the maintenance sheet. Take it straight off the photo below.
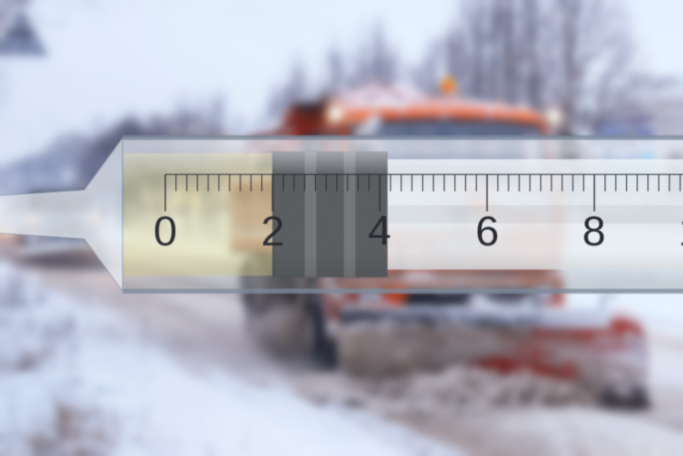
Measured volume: 2 mL
